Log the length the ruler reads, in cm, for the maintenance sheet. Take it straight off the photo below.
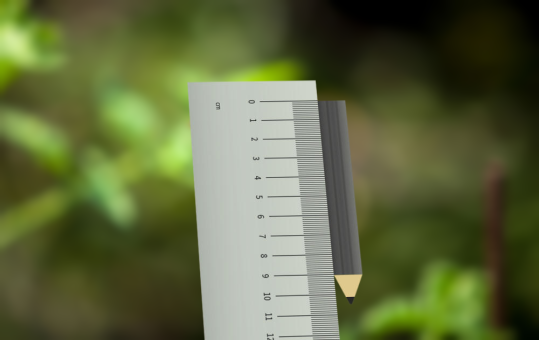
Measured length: 10.5 cm
